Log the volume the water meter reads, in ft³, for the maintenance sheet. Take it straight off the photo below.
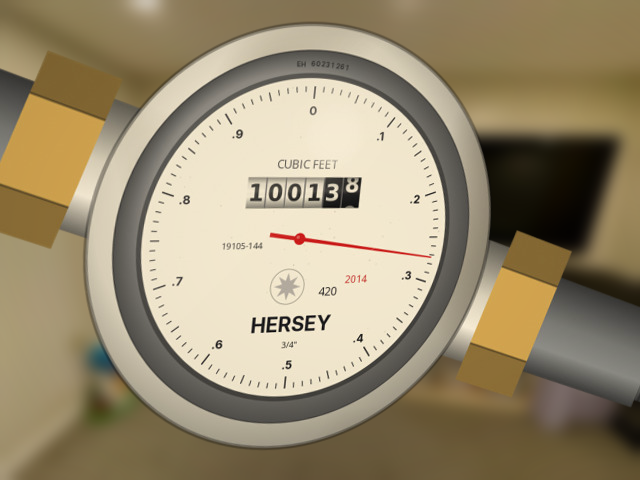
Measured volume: 100138.27 ft³
